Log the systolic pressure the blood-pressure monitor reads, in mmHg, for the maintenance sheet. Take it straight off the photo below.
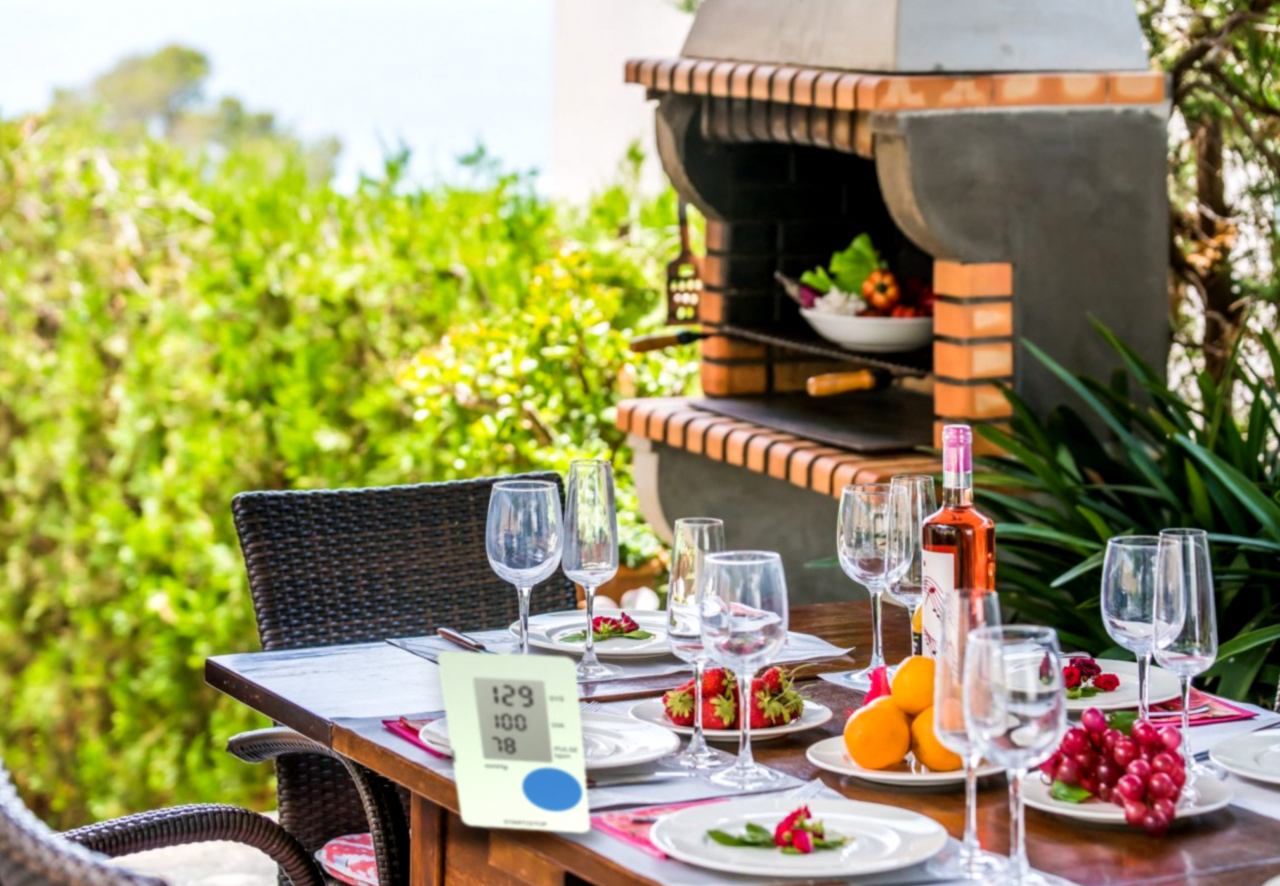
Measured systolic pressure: 129 mmHg
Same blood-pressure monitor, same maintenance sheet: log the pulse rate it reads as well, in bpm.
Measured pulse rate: 78 bpm
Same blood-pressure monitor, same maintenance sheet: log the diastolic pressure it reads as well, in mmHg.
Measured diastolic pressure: 100 mmHg
